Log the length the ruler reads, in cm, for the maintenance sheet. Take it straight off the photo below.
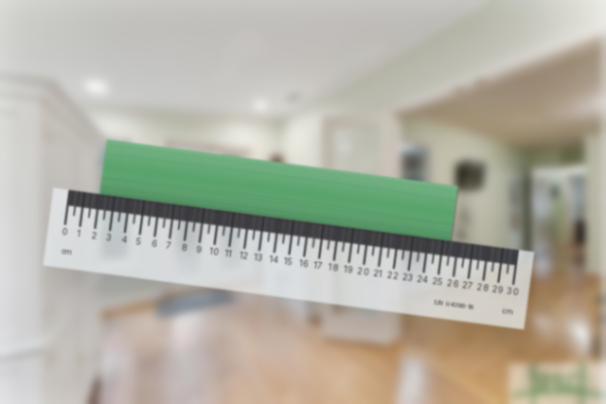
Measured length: 23.5 cm
